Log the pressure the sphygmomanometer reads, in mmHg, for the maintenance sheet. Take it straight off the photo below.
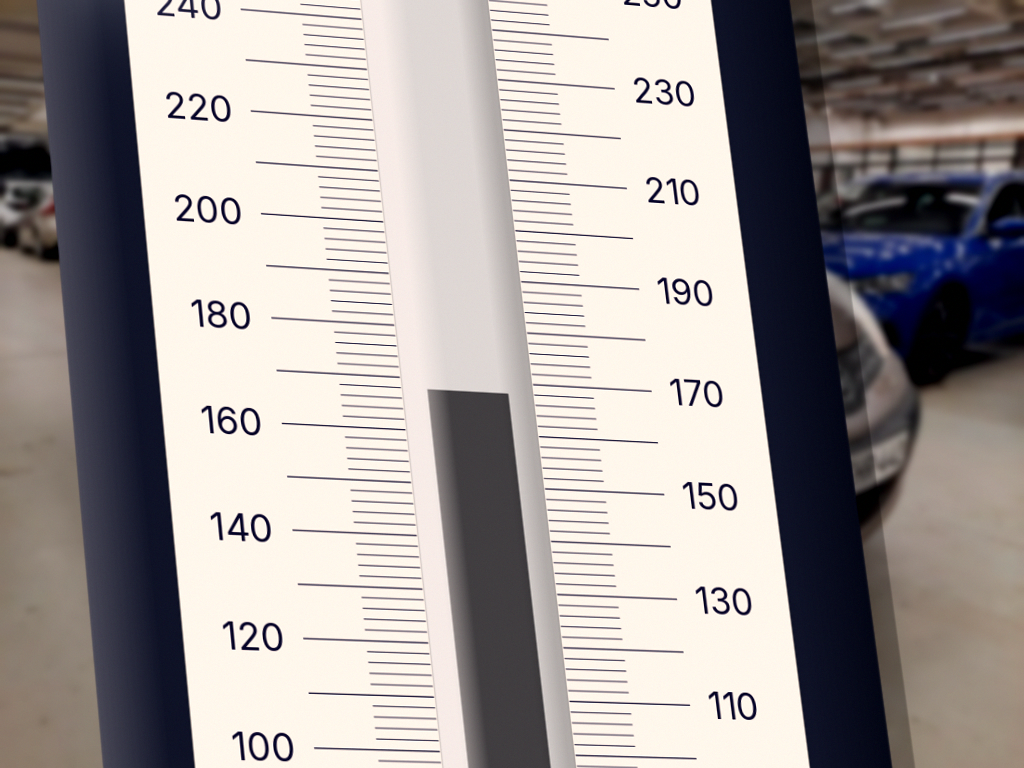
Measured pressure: 168 mmHg
